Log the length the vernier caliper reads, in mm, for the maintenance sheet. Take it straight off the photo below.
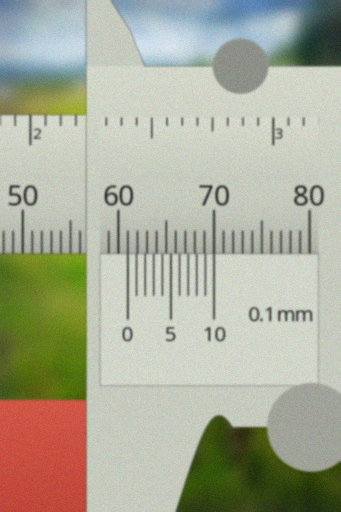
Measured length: 61.0 mm
